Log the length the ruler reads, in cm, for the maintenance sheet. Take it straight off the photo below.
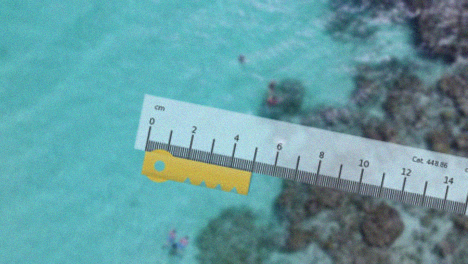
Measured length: 5 cm
